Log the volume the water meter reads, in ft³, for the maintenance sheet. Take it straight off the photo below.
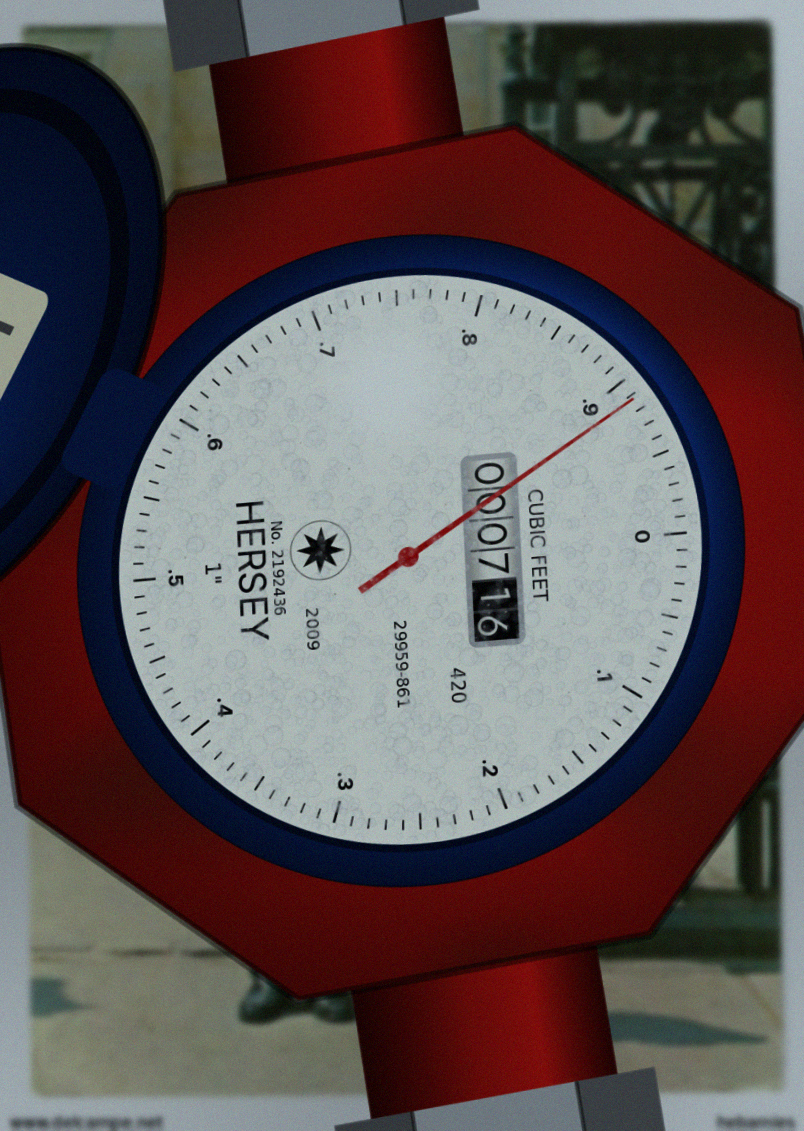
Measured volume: 715.91 ft³
